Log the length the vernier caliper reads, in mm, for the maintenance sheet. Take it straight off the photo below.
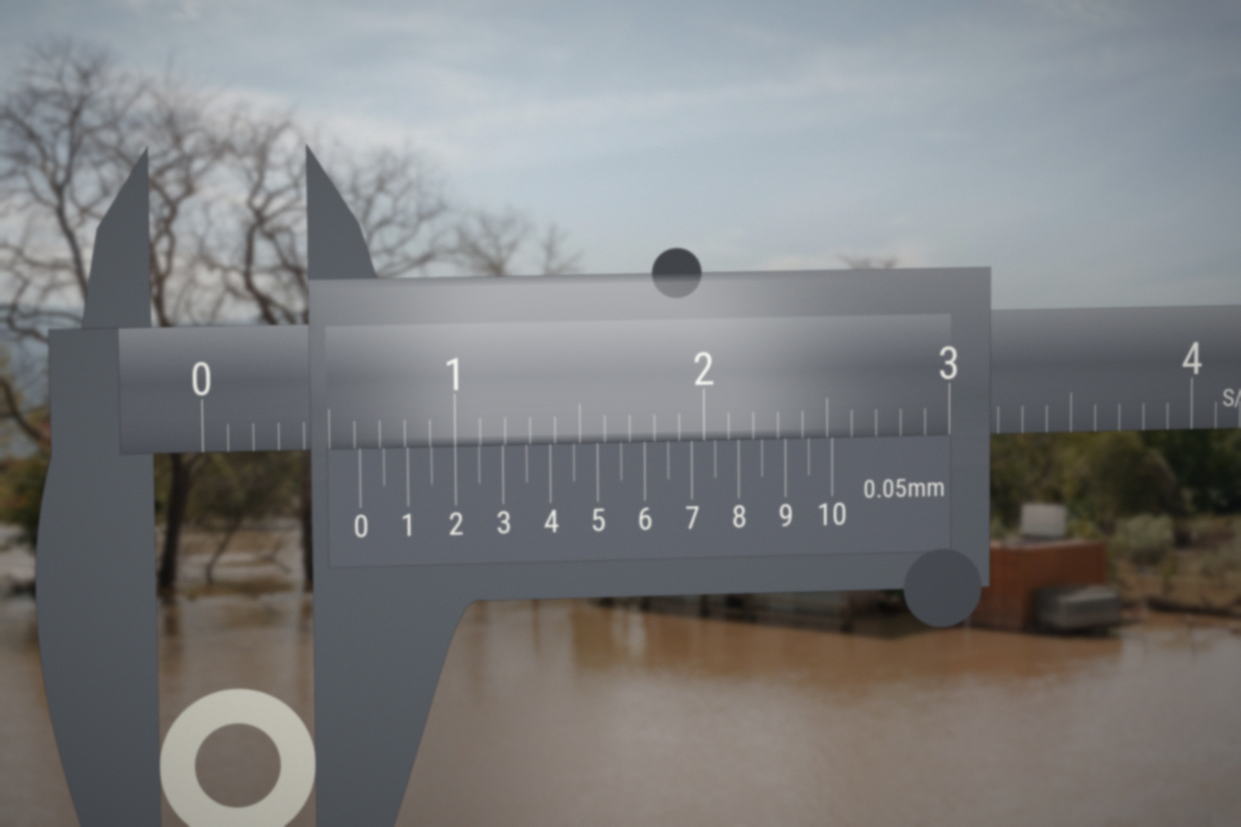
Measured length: 6.2 mm
